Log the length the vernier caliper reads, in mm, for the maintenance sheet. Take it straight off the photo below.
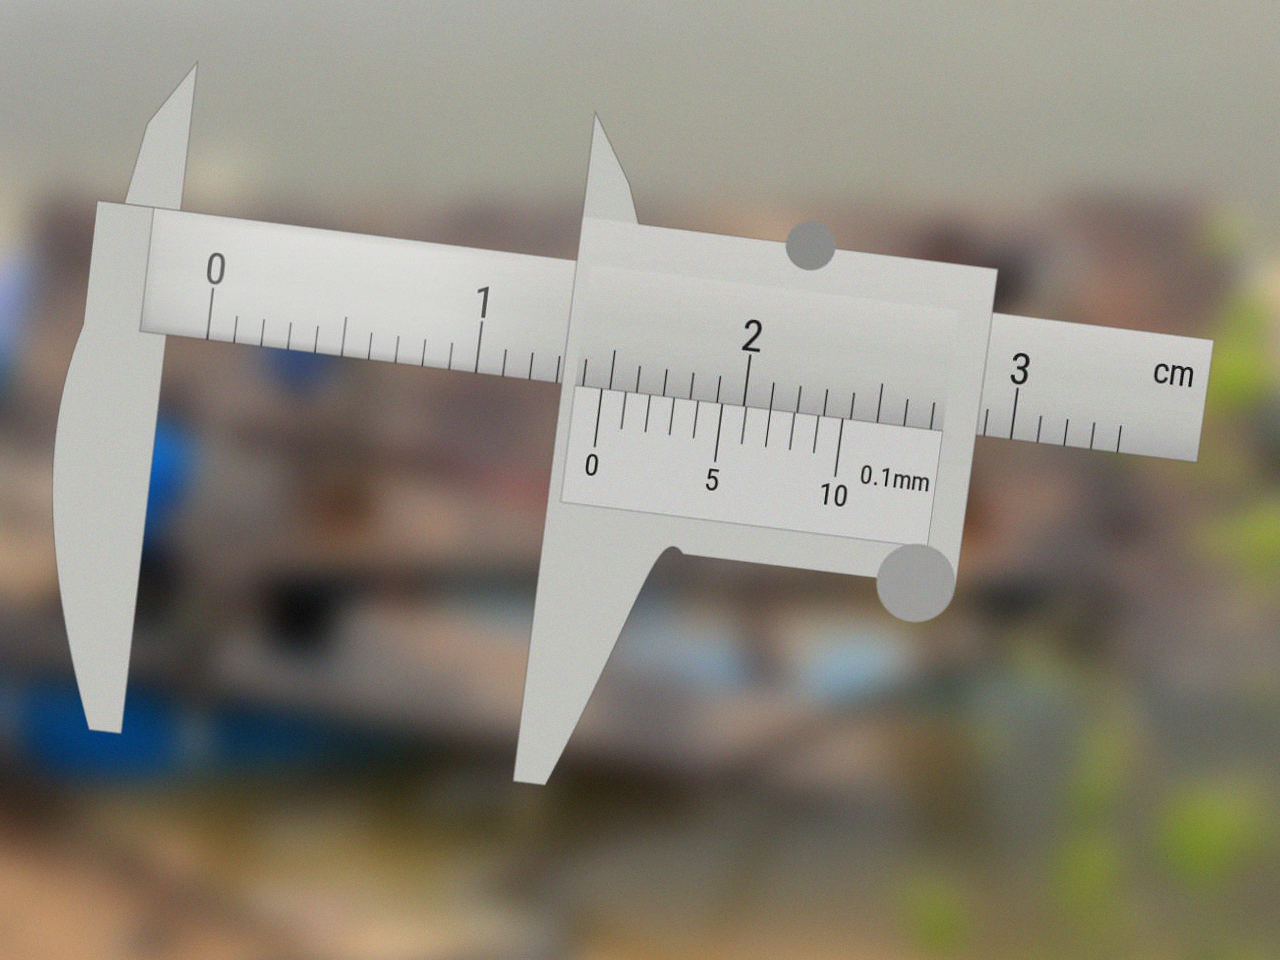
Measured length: 14.7 mm
